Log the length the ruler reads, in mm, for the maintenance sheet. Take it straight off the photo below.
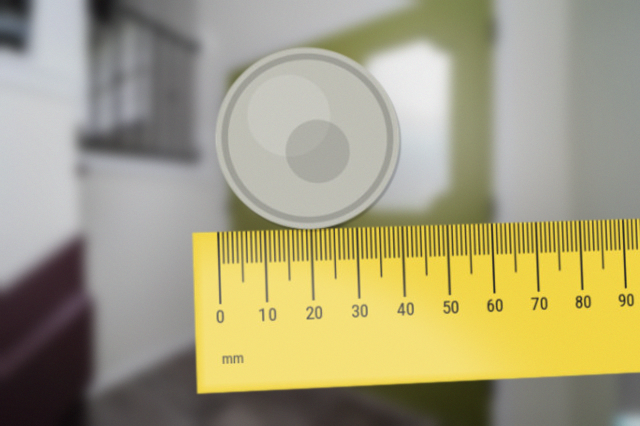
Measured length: 40 mm
